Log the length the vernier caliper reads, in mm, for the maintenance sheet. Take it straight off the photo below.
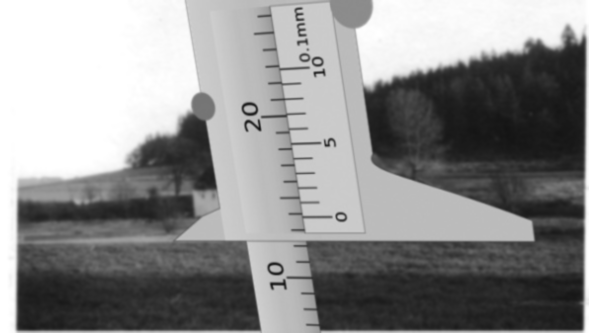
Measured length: 13.8 mm
